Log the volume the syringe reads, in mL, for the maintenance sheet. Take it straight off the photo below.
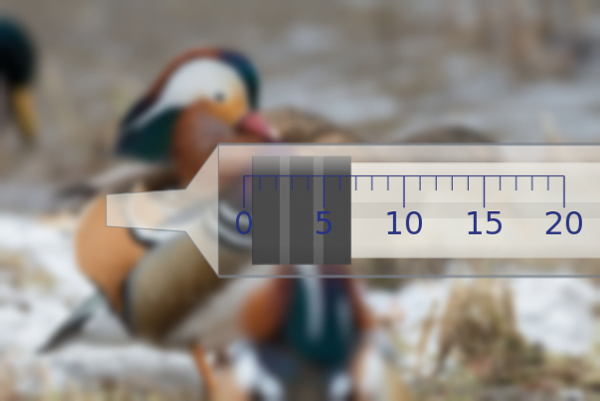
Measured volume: 0.5 mL
